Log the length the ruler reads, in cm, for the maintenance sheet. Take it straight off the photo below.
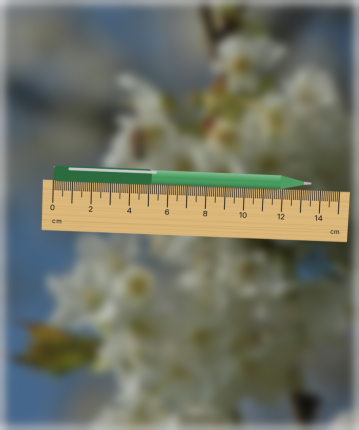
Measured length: 13.5 cm
